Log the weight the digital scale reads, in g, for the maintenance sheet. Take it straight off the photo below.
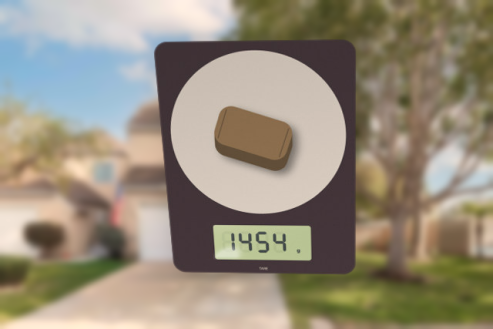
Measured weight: 1454 g
